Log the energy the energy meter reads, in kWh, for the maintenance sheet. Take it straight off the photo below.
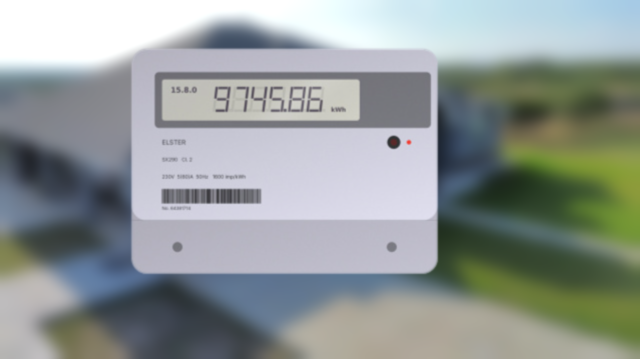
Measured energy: 9745.86 kWh
